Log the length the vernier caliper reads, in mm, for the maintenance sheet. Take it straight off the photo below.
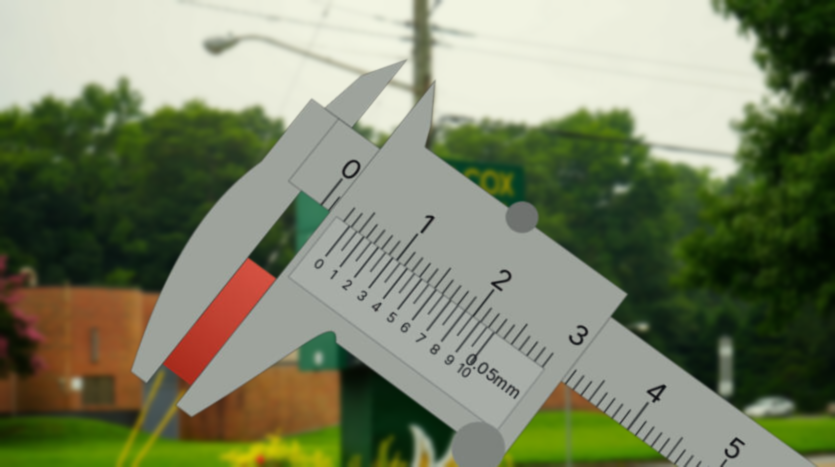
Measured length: 3.8 mm
